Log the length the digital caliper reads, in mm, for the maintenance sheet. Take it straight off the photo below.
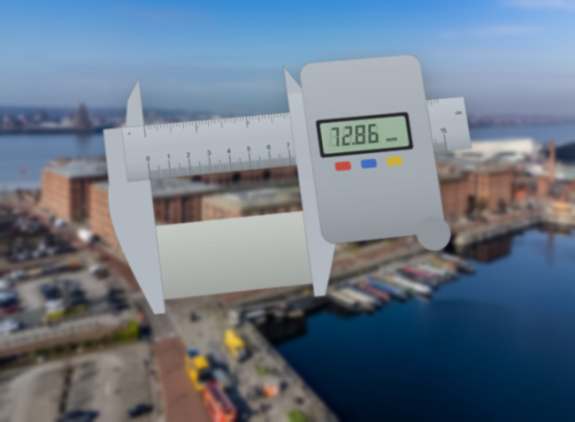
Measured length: 72.86 mm
